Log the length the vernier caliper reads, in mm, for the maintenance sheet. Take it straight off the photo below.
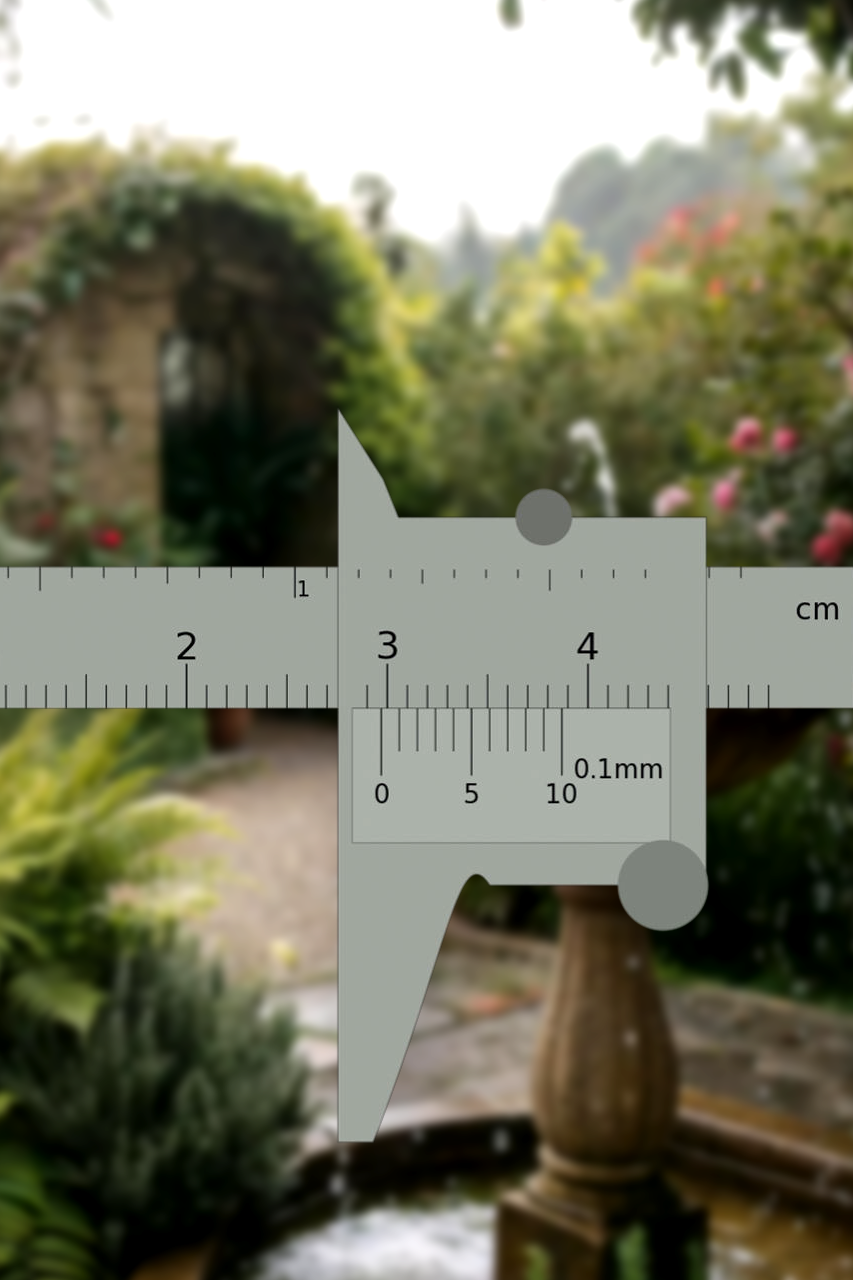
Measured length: 29.7 mm
